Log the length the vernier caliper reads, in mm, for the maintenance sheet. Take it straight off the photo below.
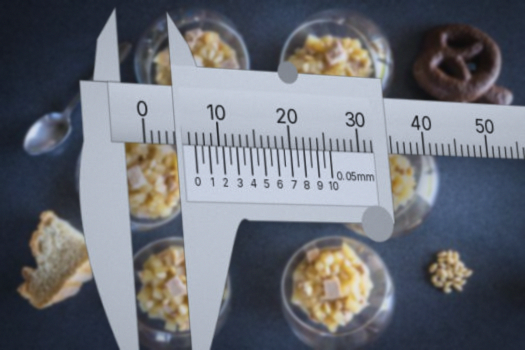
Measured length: 6.8 mm
